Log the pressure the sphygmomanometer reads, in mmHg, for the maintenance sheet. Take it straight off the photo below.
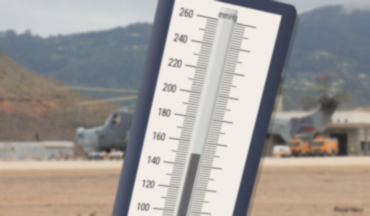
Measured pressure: 150 mmHg
